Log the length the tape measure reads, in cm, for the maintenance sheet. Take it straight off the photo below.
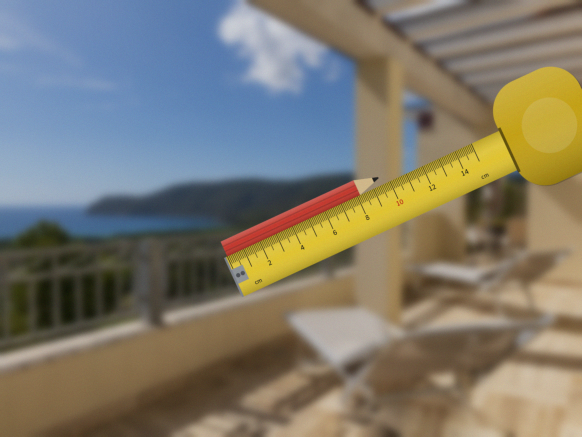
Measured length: 9.5 cm
